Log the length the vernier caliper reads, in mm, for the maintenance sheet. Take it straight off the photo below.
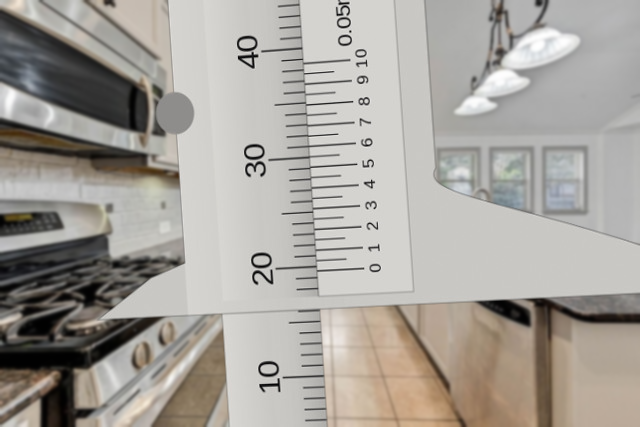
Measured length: 19.6 mm
